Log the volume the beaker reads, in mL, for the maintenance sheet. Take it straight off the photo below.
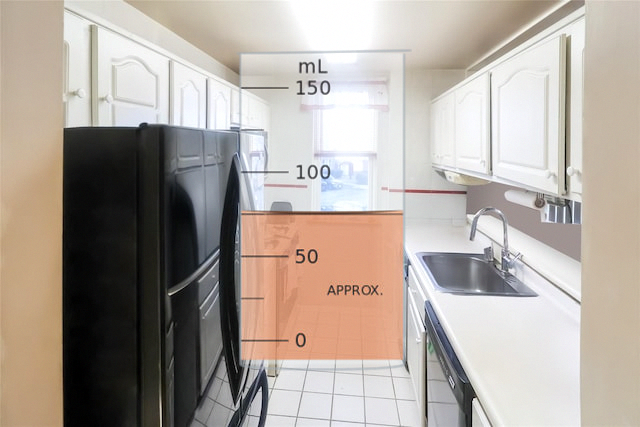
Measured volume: 75 mL
